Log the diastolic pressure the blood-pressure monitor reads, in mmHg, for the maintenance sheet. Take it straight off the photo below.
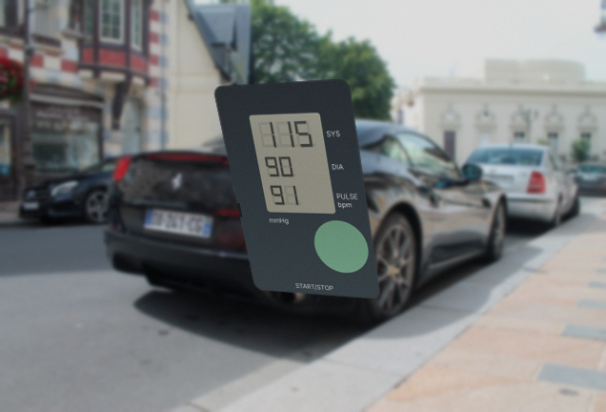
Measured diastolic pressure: 90 mmHg
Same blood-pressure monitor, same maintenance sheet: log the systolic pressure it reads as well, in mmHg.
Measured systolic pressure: 115 mmHg
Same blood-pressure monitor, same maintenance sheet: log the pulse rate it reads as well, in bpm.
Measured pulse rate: 91 bpm
